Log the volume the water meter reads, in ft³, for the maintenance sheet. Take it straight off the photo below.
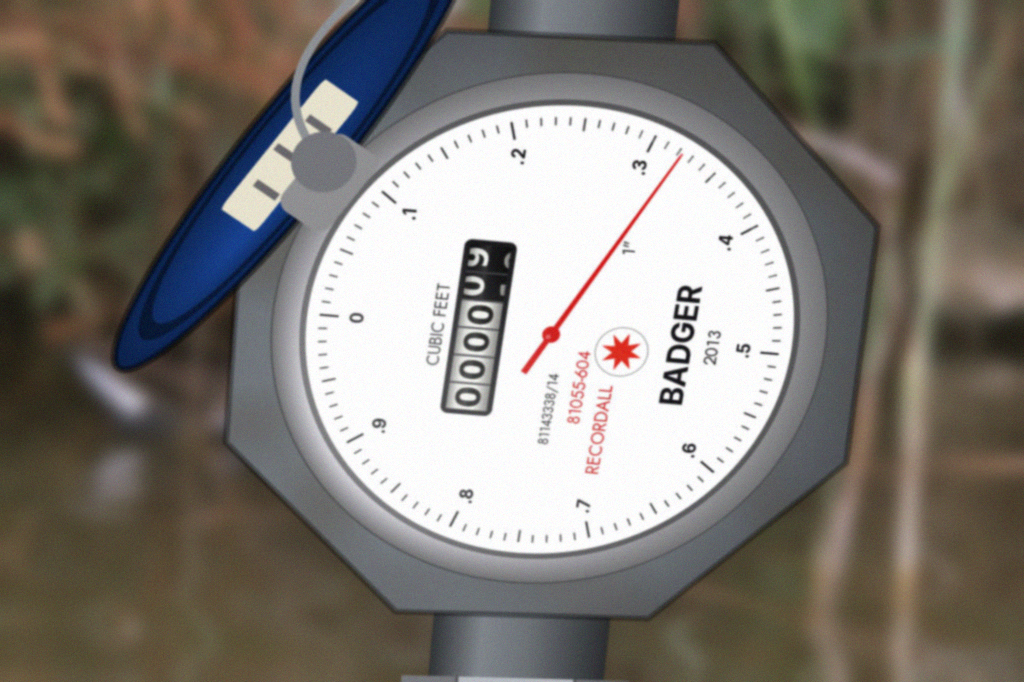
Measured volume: 9.32 ft³
